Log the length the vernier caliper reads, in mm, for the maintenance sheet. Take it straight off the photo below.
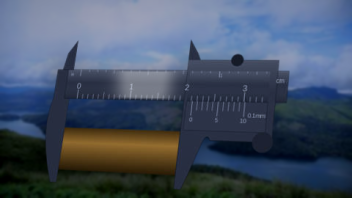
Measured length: 21.2 mm
